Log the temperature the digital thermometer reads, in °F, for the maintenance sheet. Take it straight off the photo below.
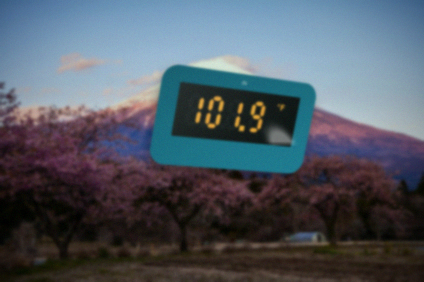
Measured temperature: 101.9 °F
